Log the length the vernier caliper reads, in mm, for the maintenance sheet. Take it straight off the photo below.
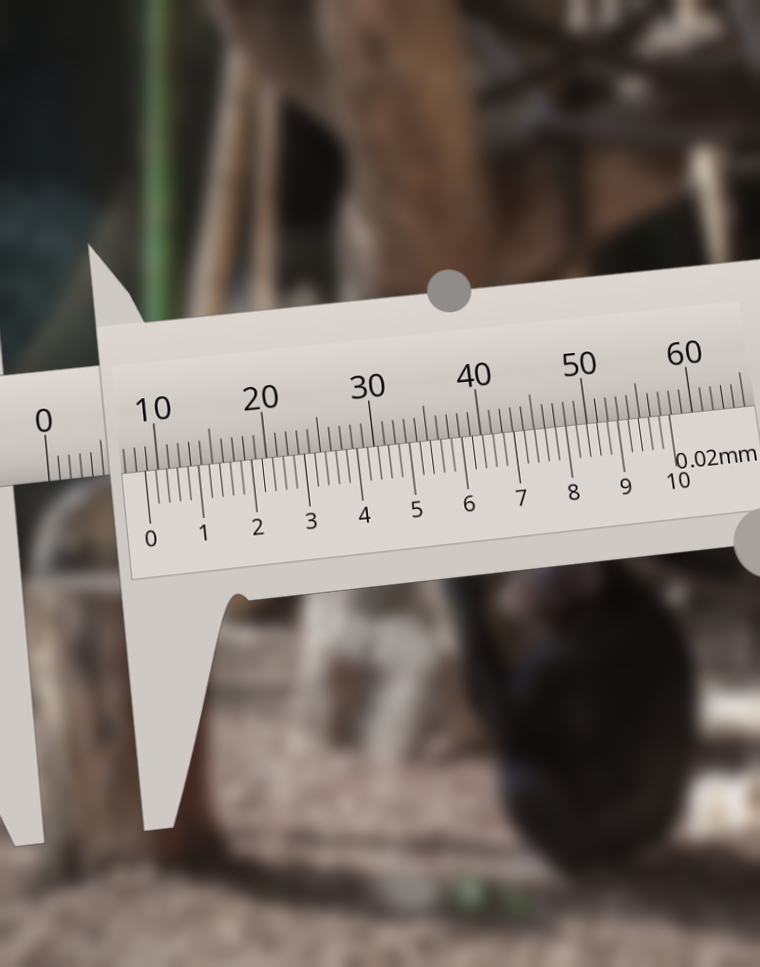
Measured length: 8.8 mm
